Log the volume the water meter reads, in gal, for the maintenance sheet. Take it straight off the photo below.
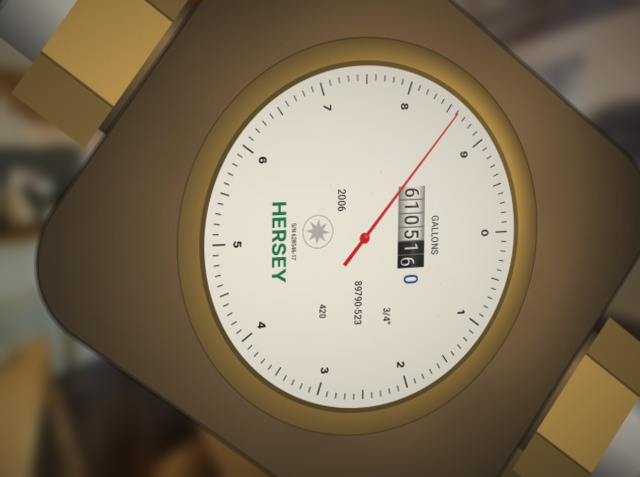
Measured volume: 6105158.6 gal
